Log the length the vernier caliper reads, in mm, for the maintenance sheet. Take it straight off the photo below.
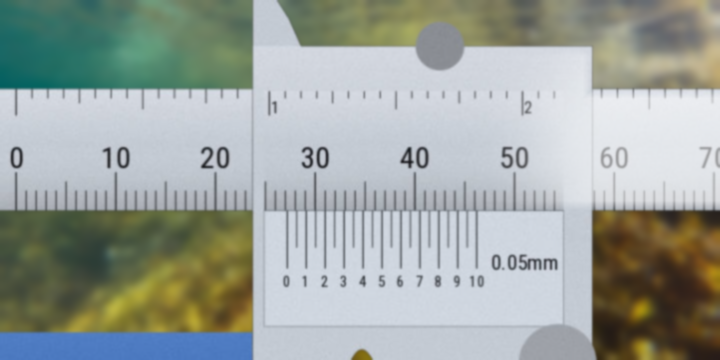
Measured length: 27.2 mm
